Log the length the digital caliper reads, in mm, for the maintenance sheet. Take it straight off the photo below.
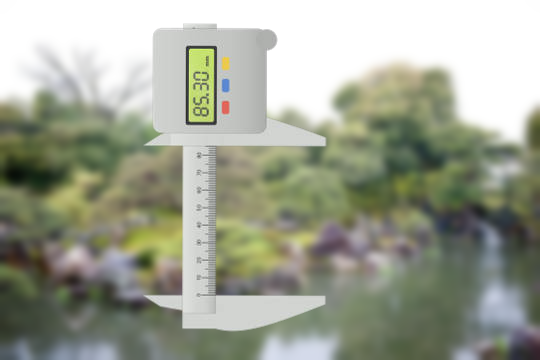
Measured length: 85.30 mm
